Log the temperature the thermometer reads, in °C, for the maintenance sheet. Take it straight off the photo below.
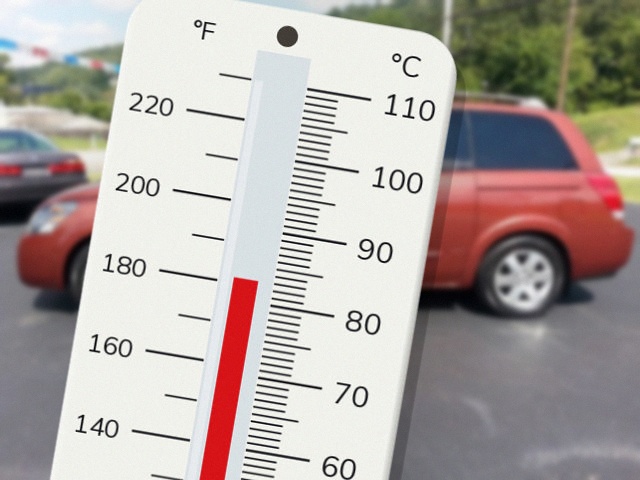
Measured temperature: 83 °C
